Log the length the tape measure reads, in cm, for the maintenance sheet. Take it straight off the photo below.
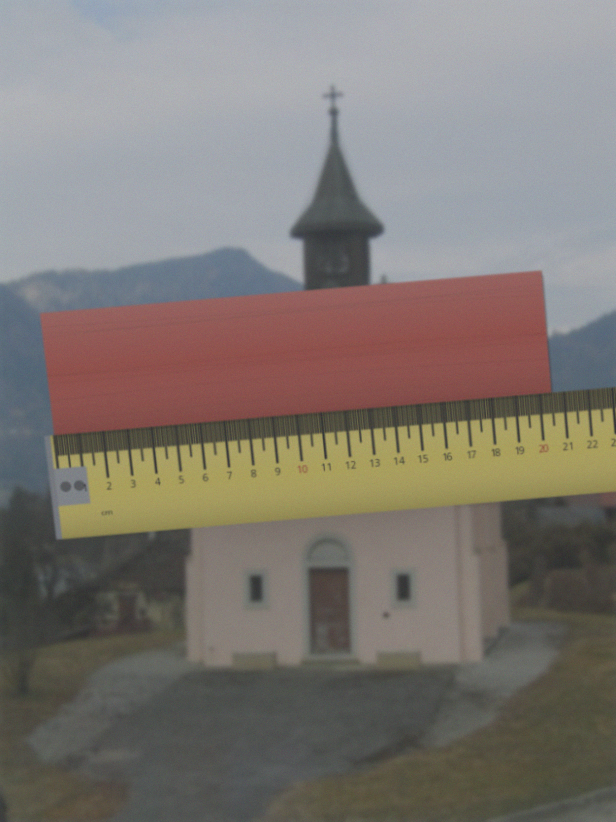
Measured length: 20.5 cm
